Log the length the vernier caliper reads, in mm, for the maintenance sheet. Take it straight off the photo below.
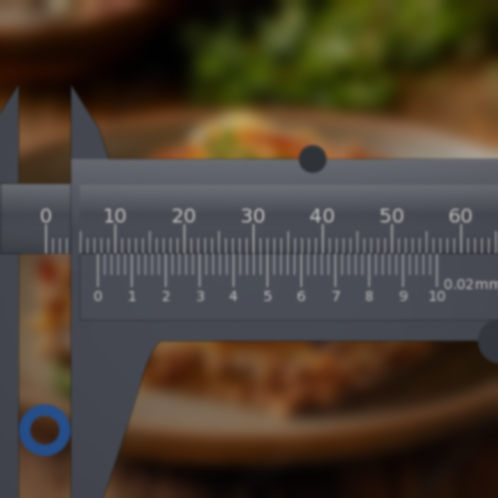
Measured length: 7.5 mm
